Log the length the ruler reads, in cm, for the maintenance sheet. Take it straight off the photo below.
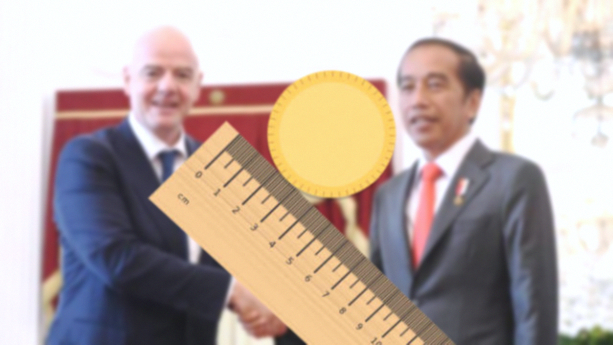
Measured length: 5 cm
